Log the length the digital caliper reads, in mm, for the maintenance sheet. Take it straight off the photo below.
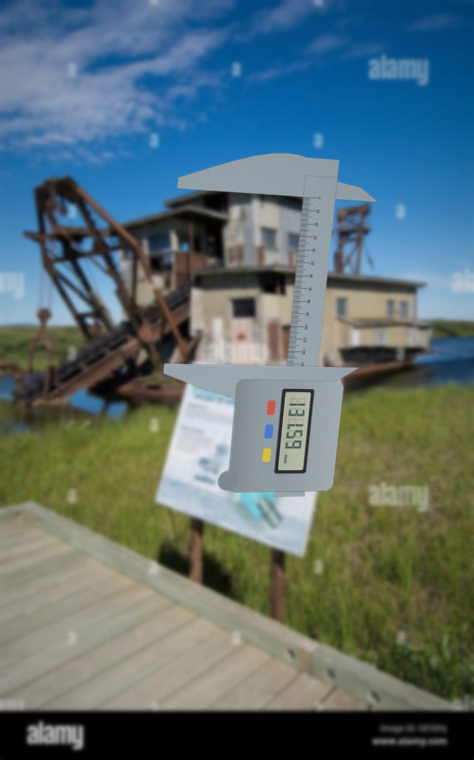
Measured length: 131.59 mm
